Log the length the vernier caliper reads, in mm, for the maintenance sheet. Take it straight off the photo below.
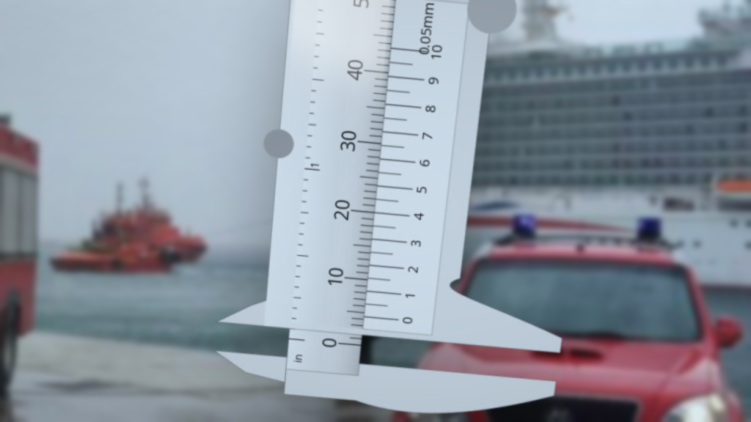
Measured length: 4.4 mm
